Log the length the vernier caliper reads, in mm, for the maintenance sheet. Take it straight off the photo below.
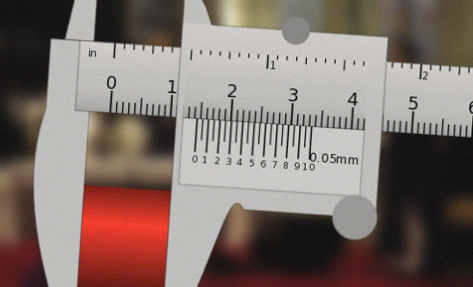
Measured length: 14.4 mm
